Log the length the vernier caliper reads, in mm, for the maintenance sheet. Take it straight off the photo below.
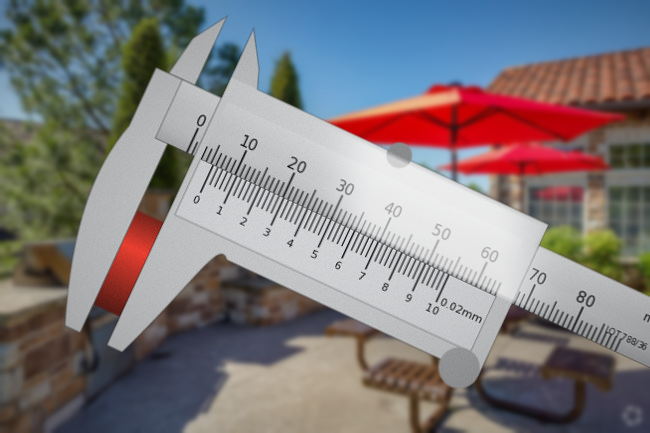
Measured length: 5.5 mm
